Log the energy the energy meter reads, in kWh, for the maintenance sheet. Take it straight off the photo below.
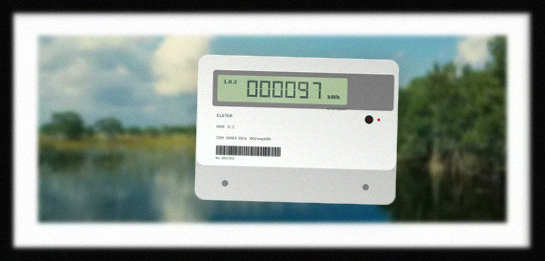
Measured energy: 97 kWh
